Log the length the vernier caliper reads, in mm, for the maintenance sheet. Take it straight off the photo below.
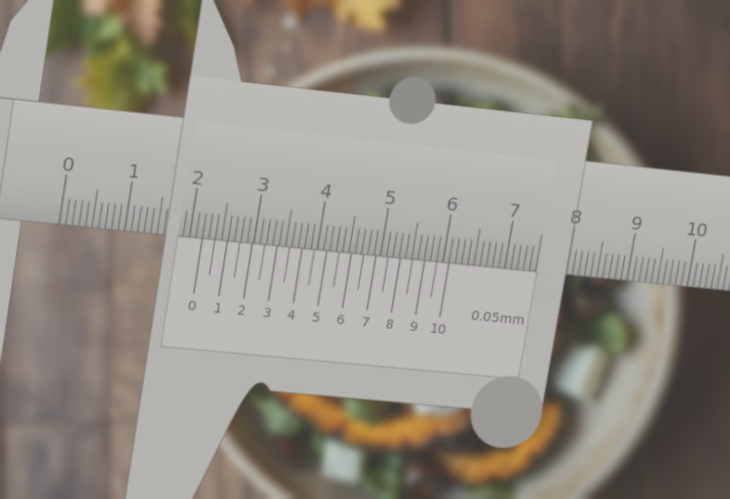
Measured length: 22.0 mm
